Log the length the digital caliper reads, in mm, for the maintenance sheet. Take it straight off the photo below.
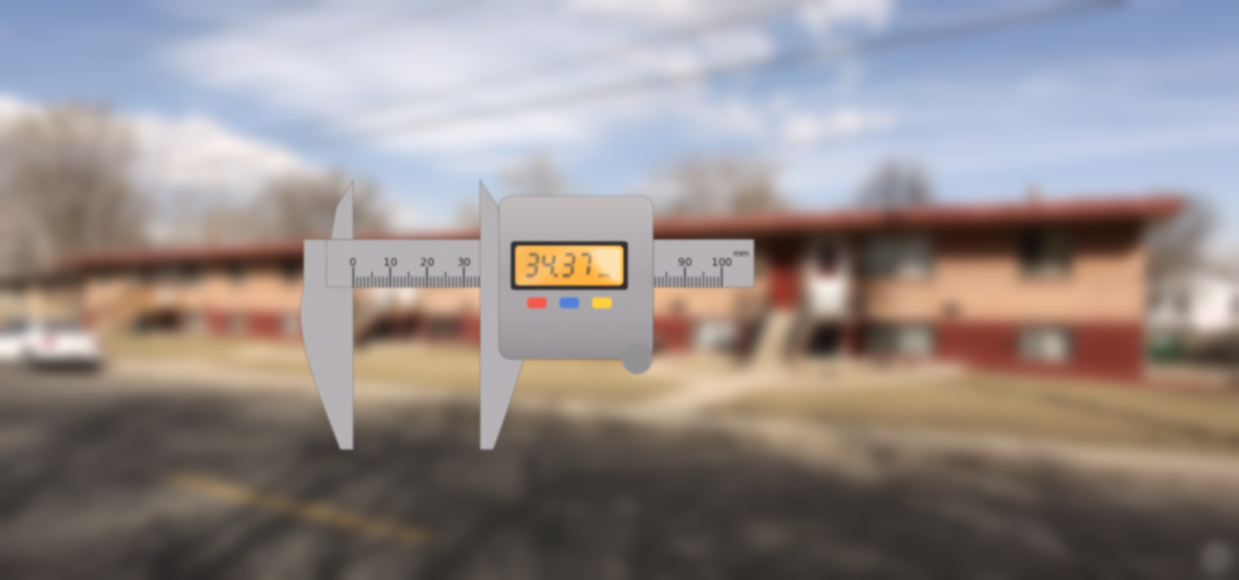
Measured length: 34.37 mm
